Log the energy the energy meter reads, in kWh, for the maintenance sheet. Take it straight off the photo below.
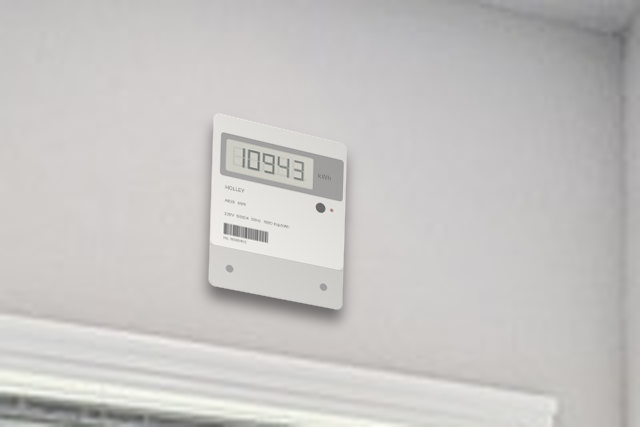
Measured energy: 10943 kWh
